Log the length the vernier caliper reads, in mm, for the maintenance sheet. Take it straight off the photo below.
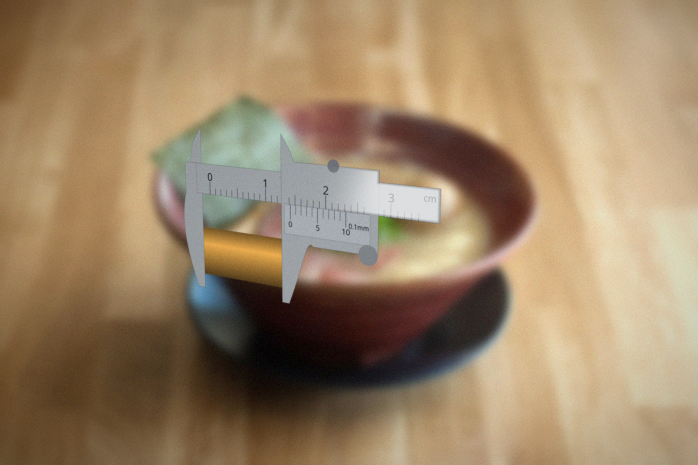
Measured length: 14.2 mm
